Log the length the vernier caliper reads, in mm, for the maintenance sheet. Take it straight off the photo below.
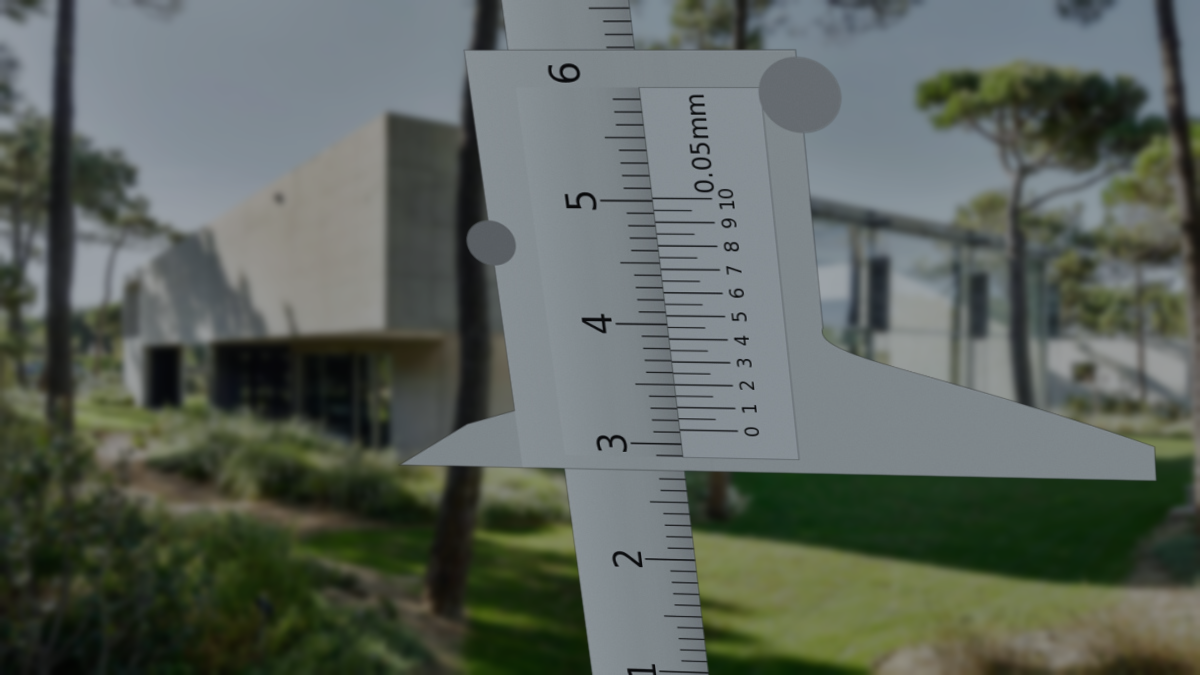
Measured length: 31.2 mm
